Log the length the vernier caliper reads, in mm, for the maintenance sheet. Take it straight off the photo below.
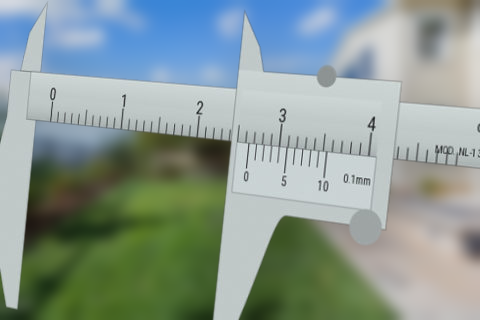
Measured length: 26.4 mm
